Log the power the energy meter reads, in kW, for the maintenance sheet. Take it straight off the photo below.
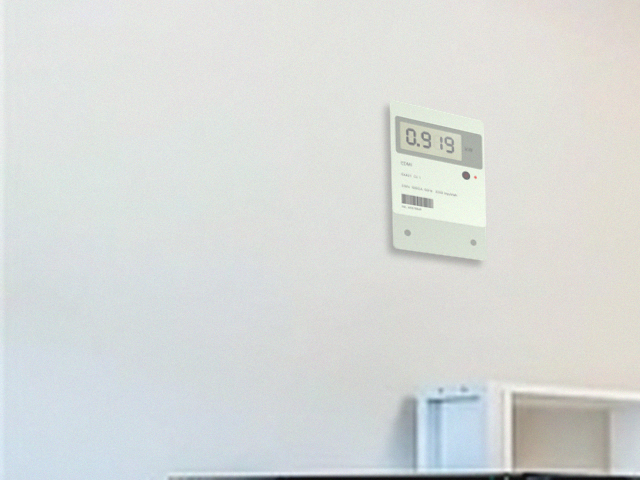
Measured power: 0.919 kW
